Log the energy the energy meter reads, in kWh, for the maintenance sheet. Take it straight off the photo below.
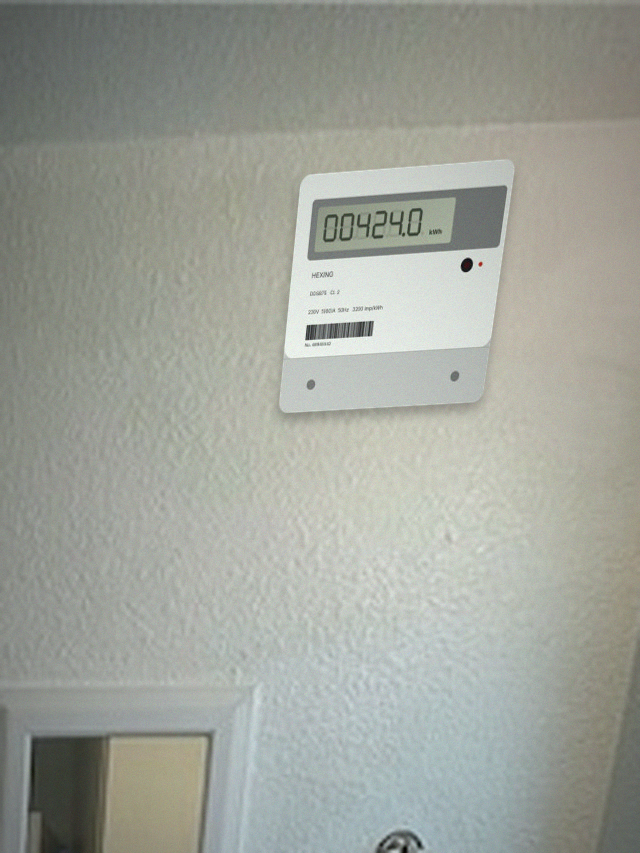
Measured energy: 424.0 kWh
